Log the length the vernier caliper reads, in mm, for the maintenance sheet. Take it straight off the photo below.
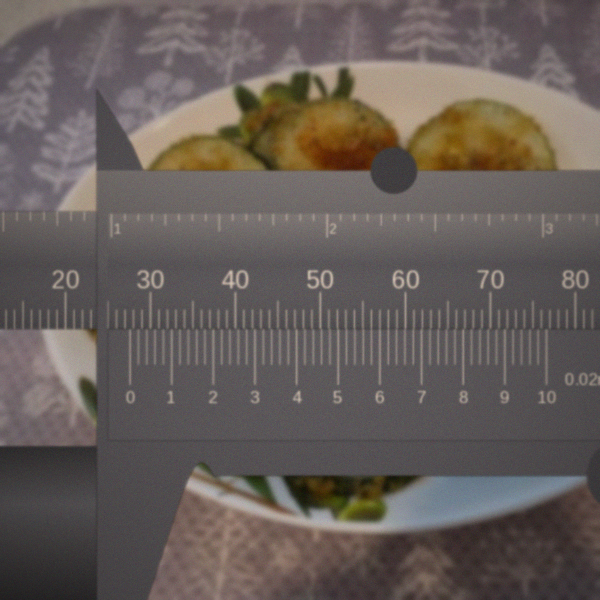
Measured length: 27.6 mm
